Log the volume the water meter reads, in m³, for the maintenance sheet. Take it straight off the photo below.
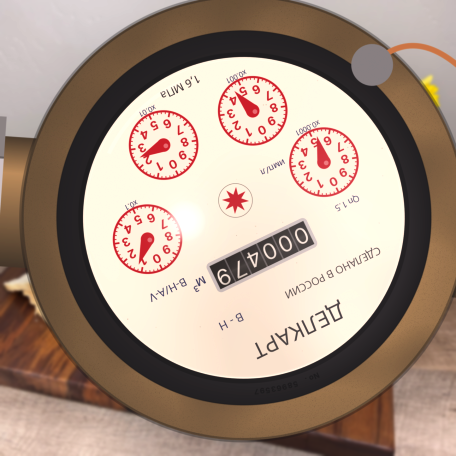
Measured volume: 479.1245 m³
